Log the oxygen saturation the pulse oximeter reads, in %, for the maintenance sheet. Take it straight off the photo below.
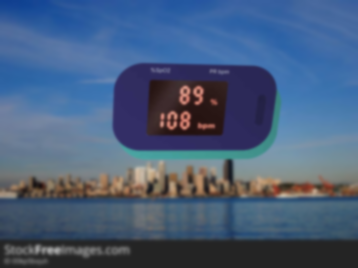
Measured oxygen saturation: 89 %
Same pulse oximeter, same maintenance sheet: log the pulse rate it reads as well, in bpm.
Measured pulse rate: 108 bpm
